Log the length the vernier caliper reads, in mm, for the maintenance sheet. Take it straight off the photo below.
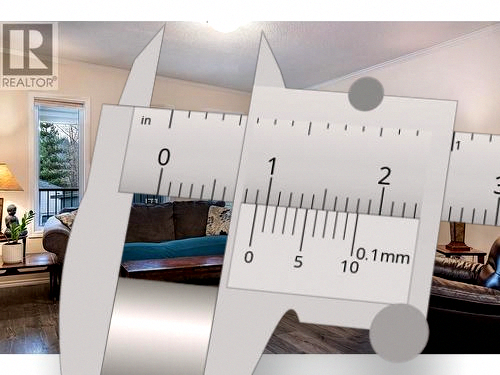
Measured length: 9.1 mm
